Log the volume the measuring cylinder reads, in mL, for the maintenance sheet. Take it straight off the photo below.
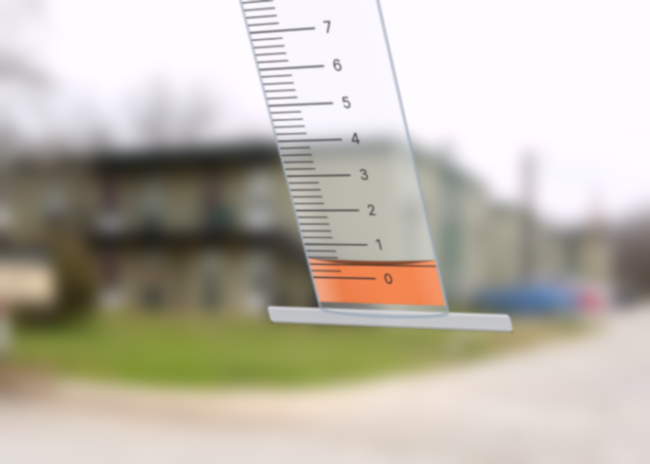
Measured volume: 0.4 mL
